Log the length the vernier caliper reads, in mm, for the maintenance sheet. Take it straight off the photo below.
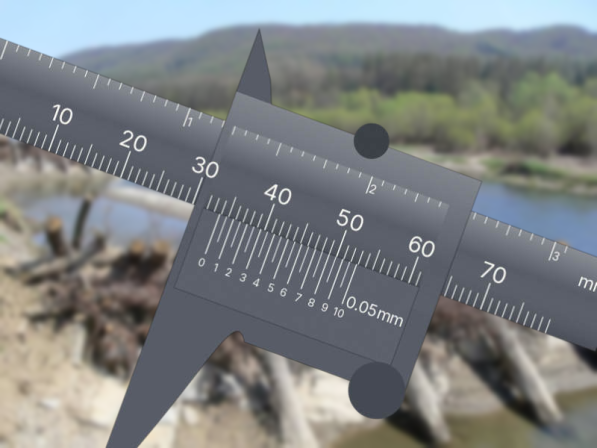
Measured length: 33.8 mm
